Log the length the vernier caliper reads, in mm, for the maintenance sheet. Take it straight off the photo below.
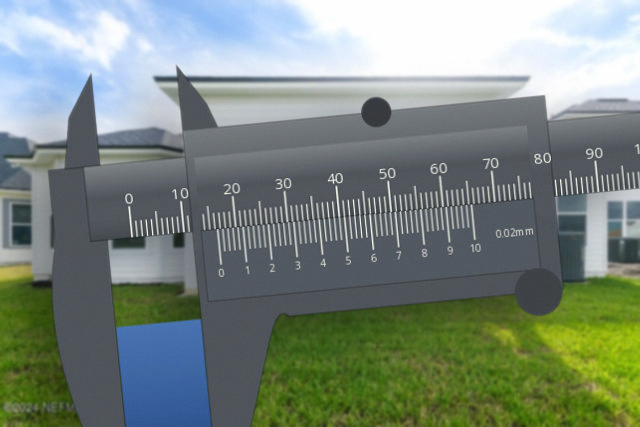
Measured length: 16.5 mm
